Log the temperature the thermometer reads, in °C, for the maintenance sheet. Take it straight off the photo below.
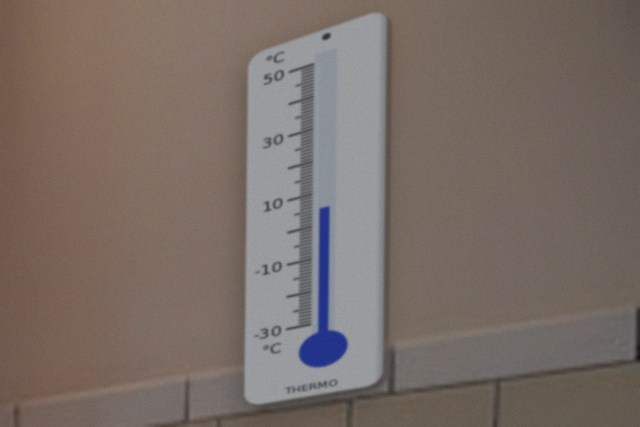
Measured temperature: 5 °C
